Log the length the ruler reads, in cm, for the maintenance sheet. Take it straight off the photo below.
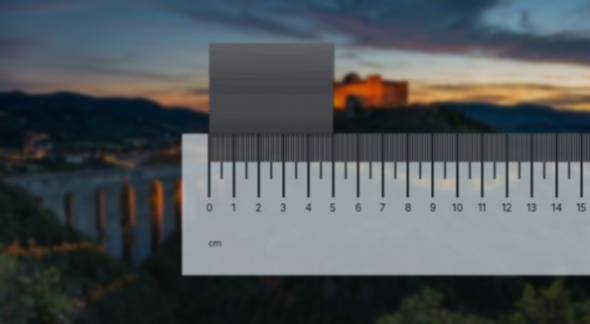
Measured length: 5 cm
